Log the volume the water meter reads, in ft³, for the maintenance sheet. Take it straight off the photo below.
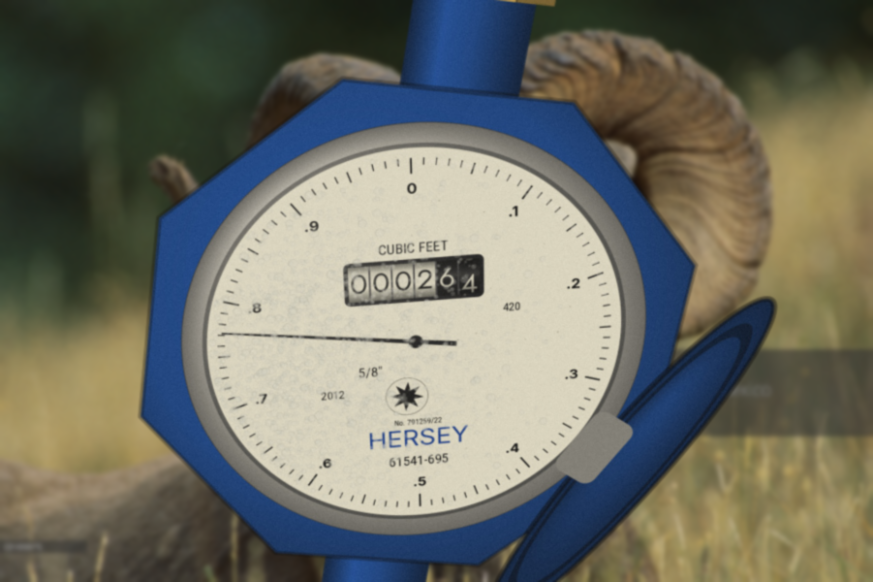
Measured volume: 263.77 ft³
